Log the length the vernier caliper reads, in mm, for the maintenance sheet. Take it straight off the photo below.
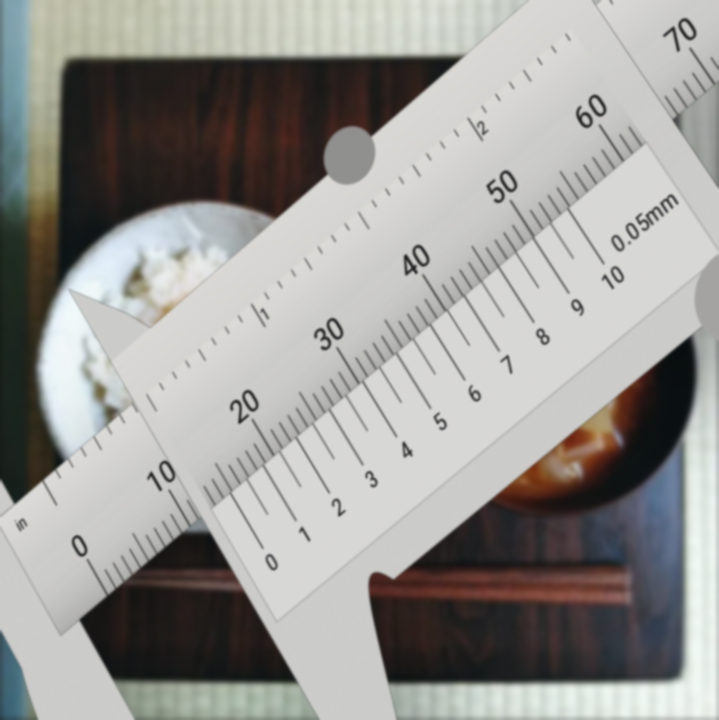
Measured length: 14.8 mm
